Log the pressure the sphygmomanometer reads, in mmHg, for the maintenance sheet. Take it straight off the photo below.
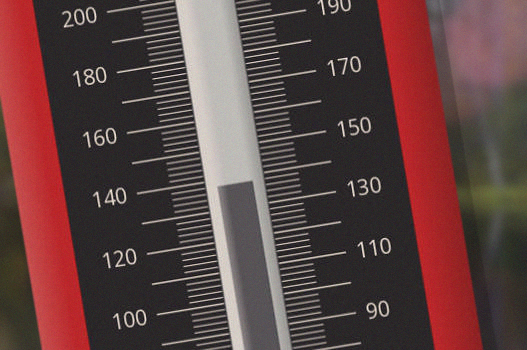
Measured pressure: 138 mmHg
